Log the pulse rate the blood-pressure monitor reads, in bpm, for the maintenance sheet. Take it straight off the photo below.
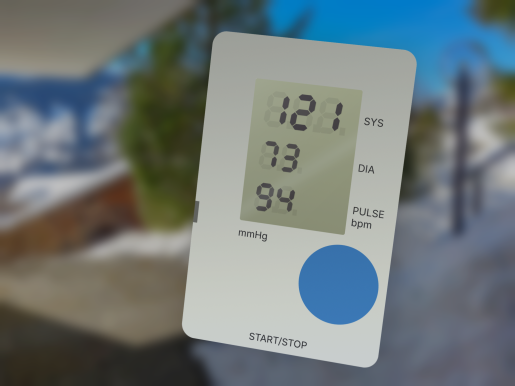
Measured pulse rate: 94 bpm
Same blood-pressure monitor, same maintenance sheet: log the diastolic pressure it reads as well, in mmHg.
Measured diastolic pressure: 73 mmHg
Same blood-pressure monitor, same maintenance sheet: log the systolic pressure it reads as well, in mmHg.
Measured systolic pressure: 121 mmHg
